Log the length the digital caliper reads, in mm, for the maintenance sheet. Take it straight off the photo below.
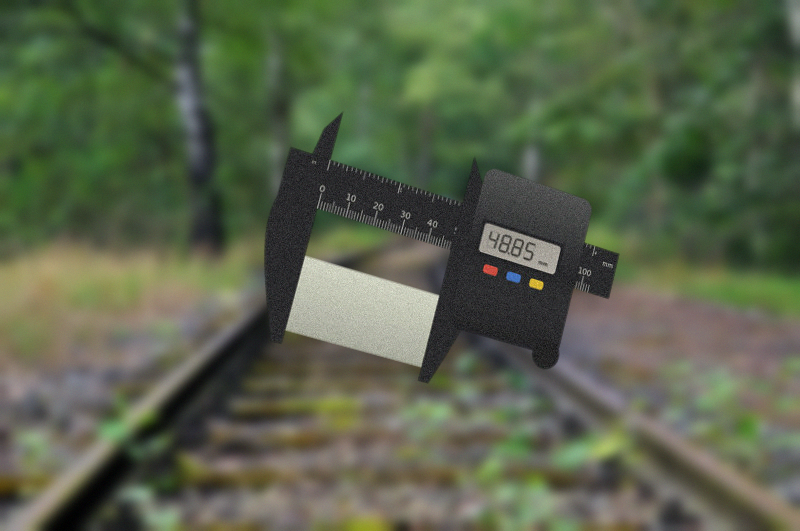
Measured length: 48.85 mm
